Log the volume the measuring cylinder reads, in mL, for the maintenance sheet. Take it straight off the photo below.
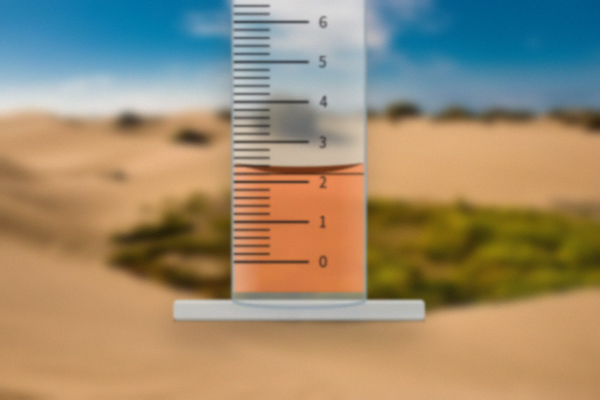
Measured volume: 2.2 mL
